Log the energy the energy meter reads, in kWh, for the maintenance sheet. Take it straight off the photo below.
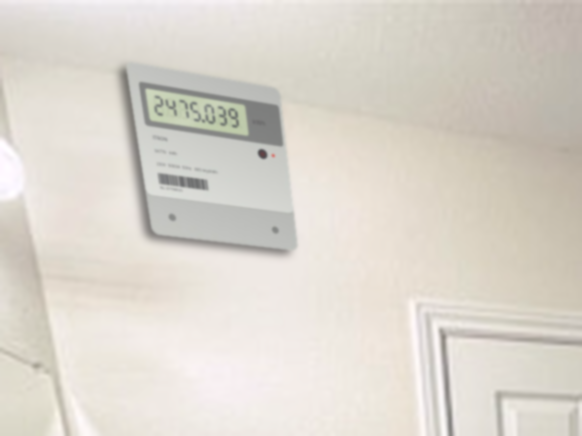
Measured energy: 2475.039 kWh
